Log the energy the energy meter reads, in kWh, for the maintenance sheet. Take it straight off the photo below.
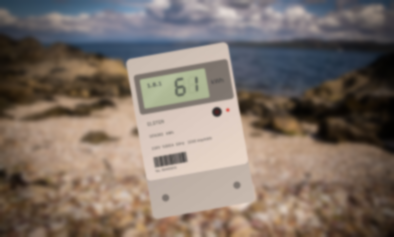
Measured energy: 61 kWh
